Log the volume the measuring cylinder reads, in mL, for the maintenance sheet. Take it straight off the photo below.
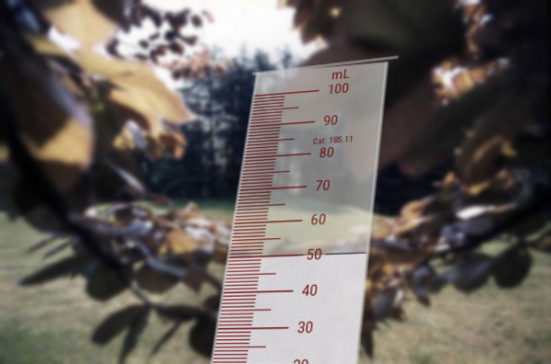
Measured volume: 50 mL
